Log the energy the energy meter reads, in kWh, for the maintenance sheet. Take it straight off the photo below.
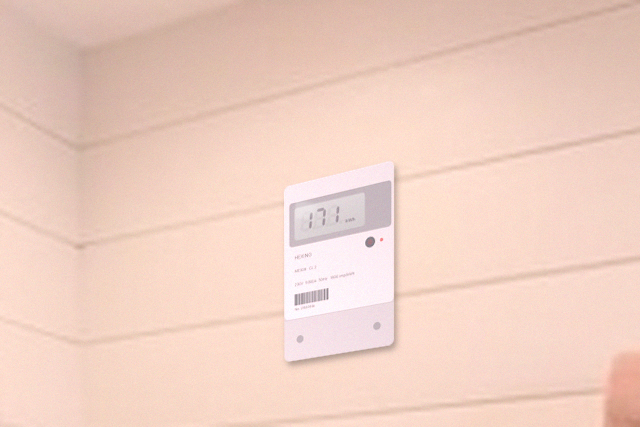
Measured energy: 171 kWh
